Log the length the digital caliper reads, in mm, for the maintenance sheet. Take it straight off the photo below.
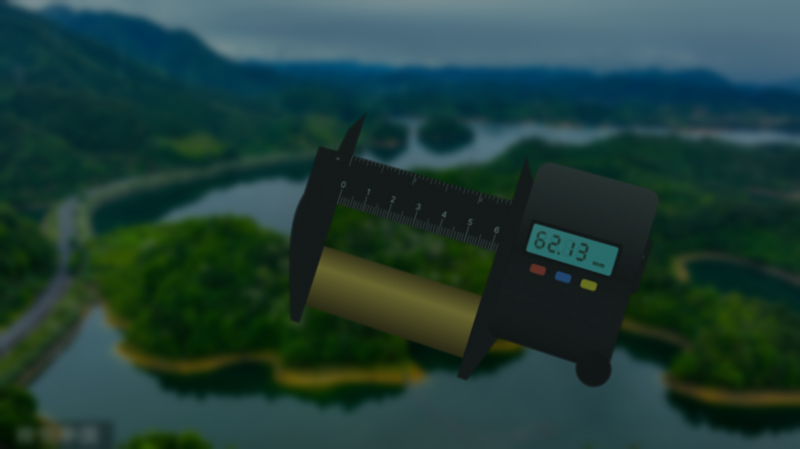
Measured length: 62.13 mm
